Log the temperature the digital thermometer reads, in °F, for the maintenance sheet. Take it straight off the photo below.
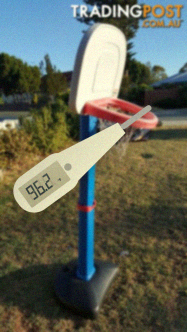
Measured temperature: 96.2 °F
